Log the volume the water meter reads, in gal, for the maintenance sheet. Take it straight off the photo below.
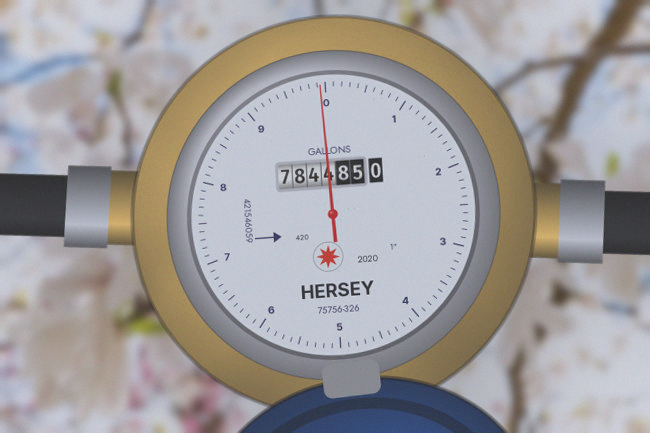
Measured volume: 7844849.9 gal
